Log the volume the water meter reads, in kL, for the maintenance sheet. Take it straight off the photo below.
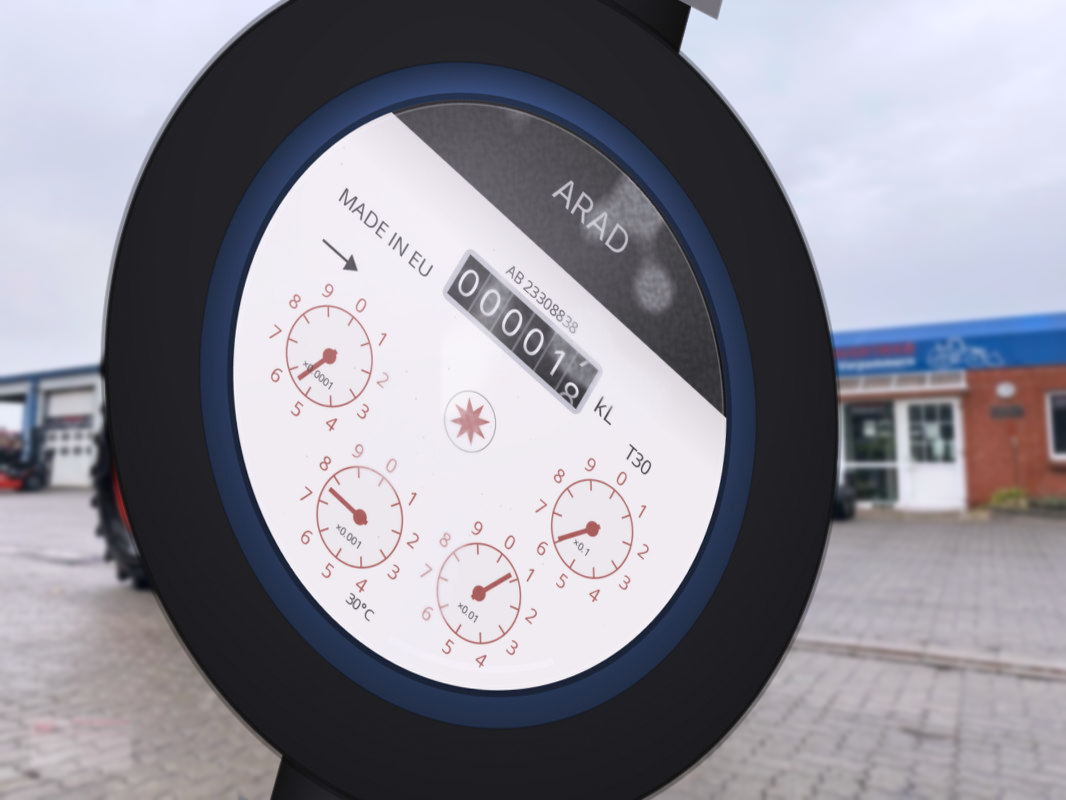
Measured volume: 17.6075 kL
